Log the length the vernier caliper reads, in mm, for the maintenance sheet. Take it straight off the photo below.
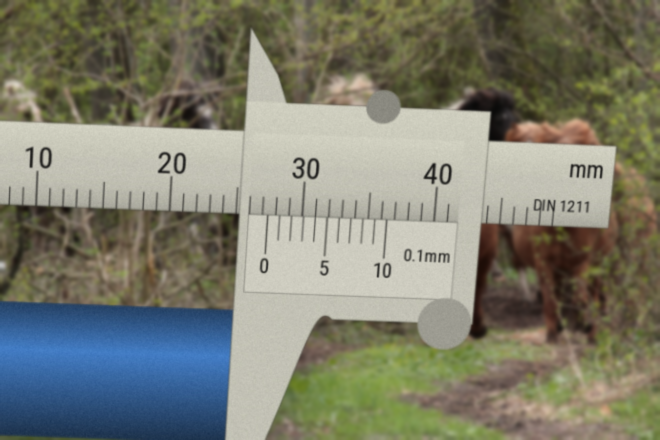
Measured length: 27.4 mm
